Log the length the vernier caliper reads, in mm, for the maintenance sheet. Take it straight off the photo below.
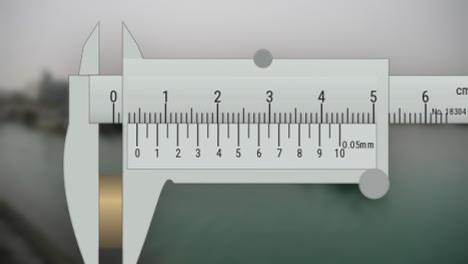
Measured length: 4.5 mm
